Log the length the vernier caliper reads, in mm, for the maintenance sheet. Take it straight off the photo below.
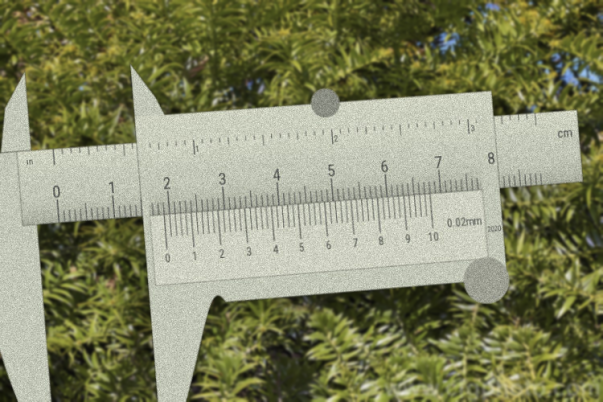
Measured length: 19.0 mm
